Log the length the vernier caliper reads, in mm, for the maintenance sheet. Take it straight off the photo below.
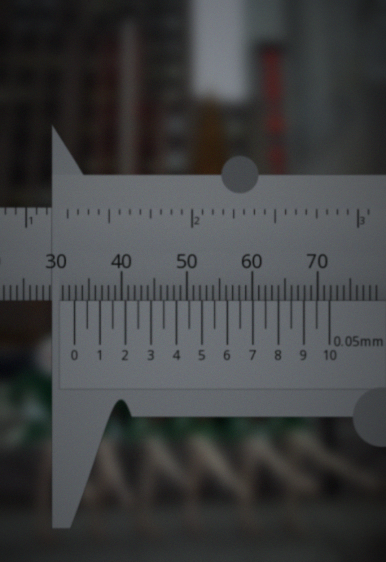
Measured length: 32.8 mm
